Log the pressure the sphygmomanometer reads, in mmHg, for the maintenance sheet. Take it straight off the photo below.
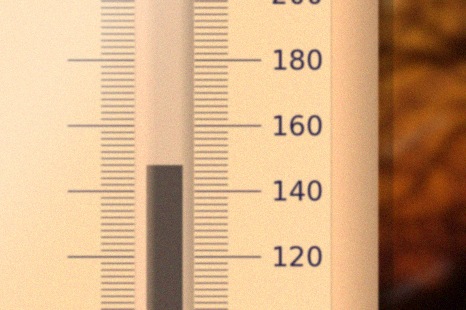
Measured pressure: 148 mmHg
